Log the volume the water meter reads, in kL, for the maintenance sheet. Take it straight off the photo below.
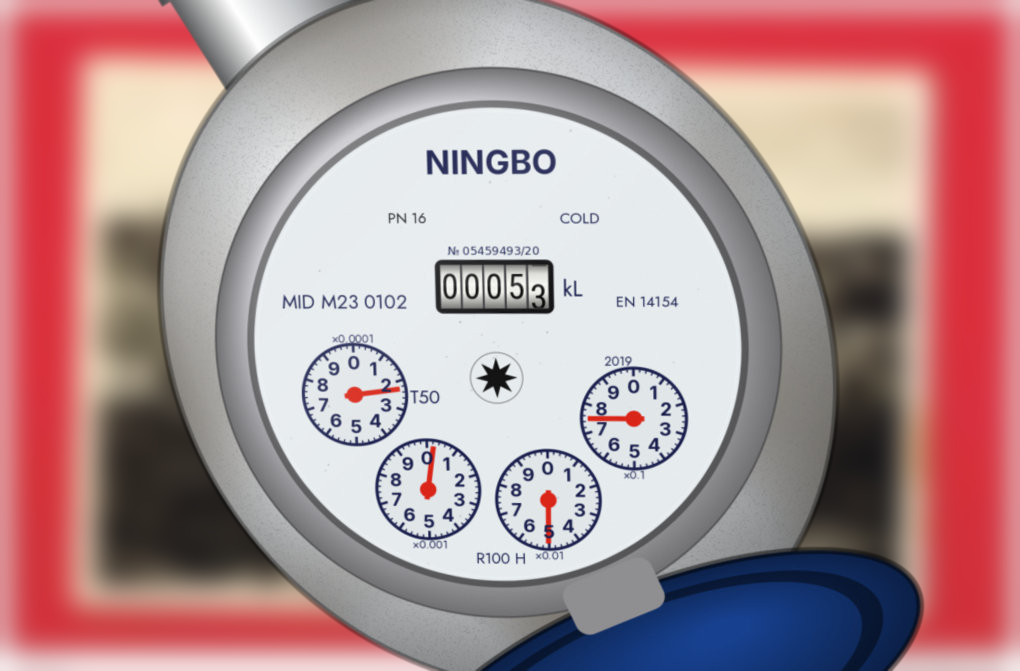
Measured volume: 52.7502 kL
